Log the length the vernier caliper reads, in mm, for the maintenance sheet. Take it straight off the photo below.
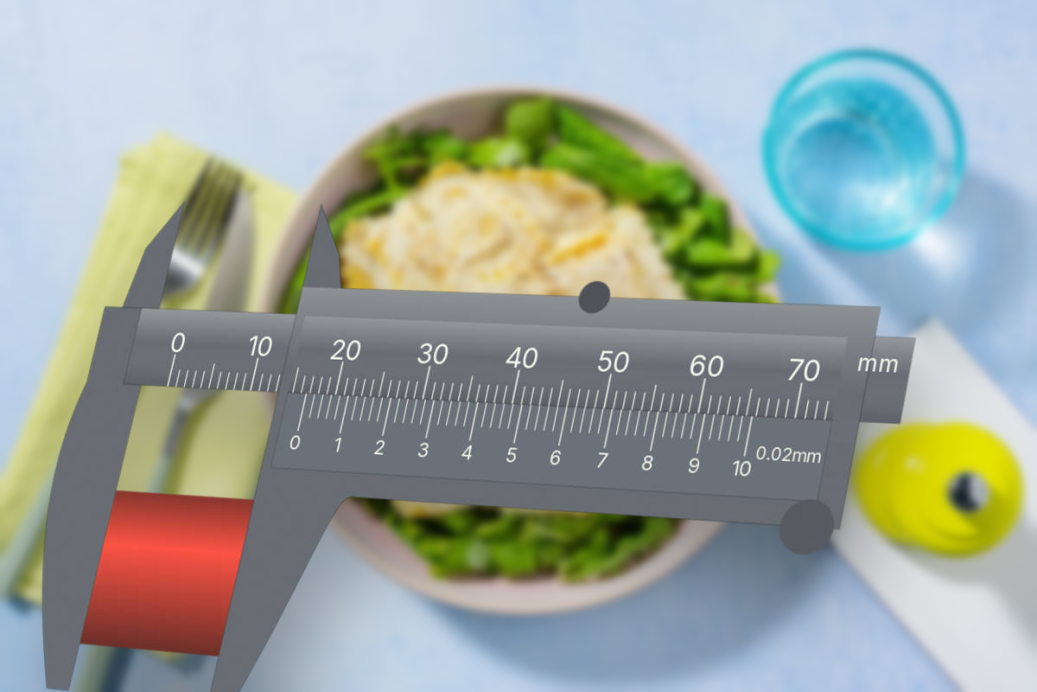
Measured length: 16.6 mm
